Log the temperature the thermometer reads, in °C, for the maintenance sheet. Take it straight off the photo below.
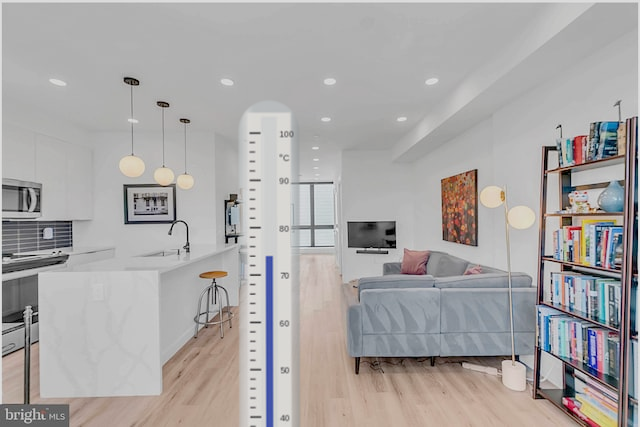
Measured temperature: 74 °C
